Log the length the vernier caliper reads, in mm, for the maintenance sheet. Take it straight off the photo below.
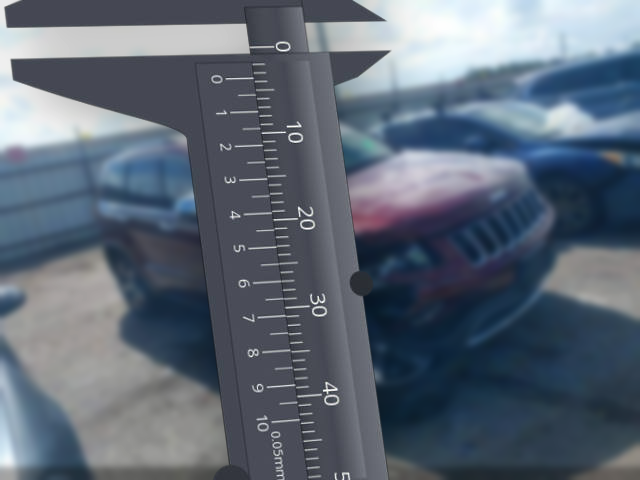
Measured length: 3.6 mm
